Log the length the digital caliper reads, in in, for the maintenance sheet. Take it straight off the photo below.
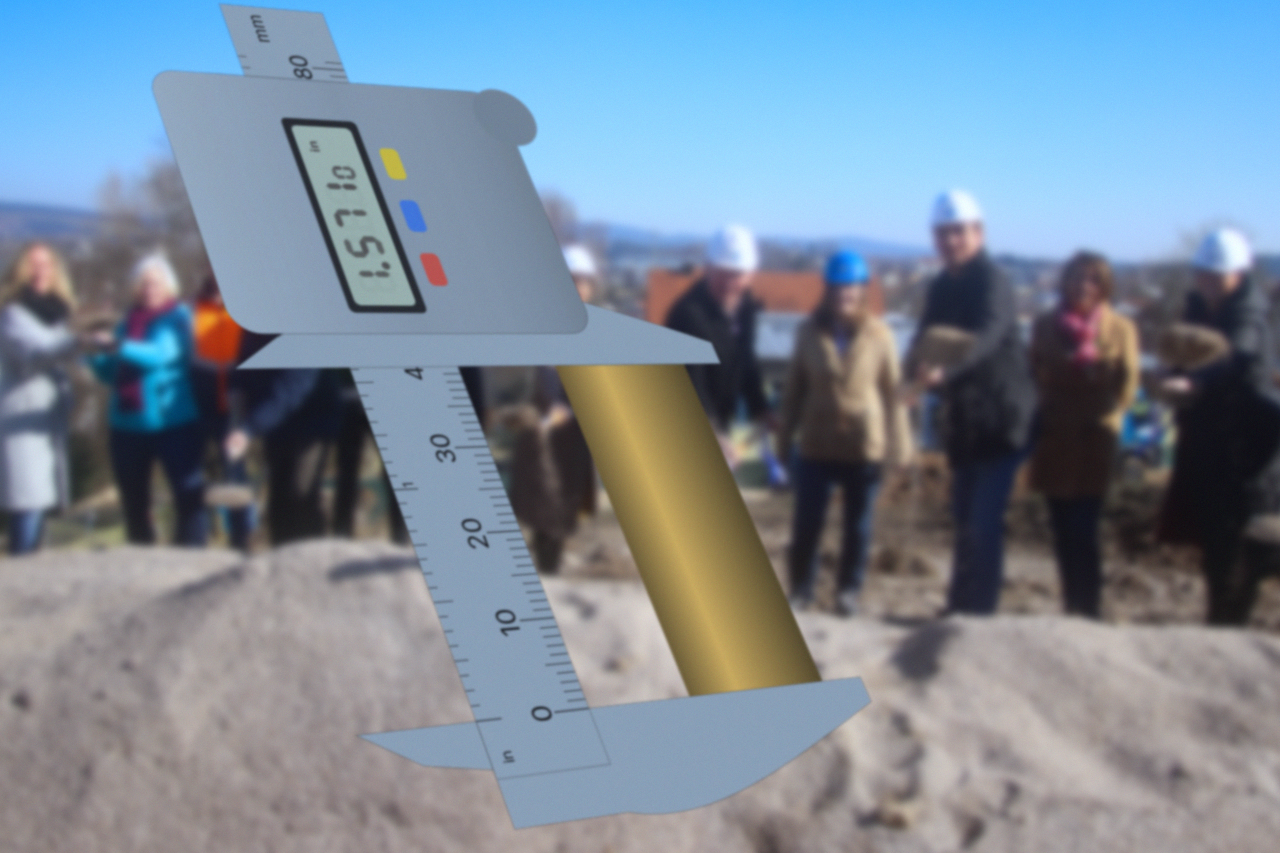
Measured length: 1.5710 in
